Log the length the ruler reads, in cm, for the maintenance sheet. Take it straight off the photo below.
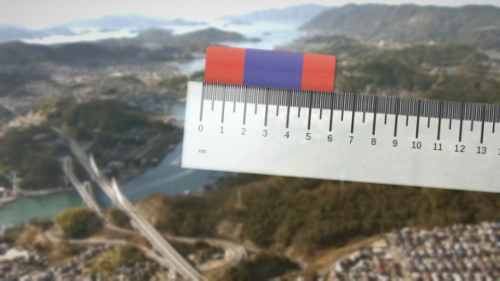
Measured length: 6 cm
